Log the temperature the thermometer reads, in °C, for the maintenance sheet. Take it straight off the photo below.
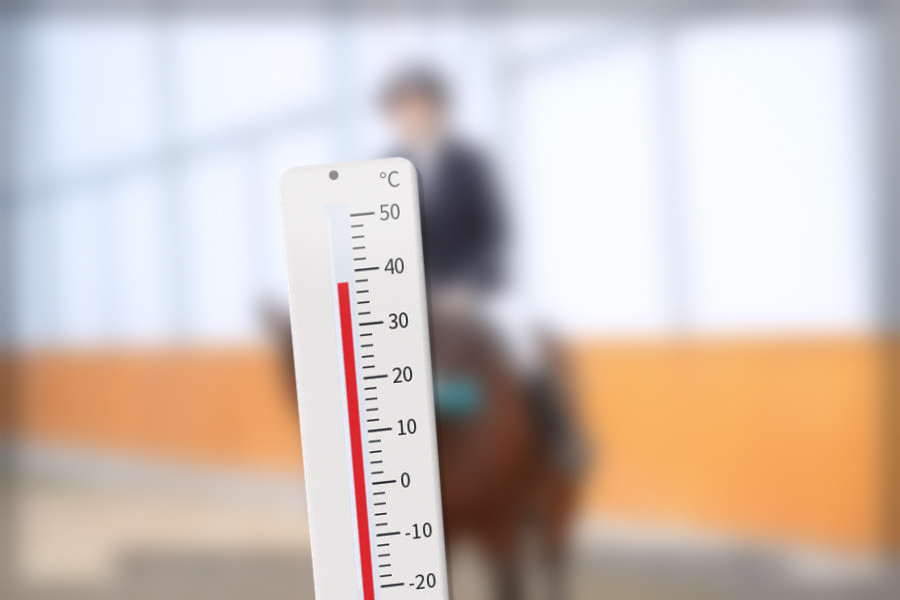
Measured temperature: 38 °C
